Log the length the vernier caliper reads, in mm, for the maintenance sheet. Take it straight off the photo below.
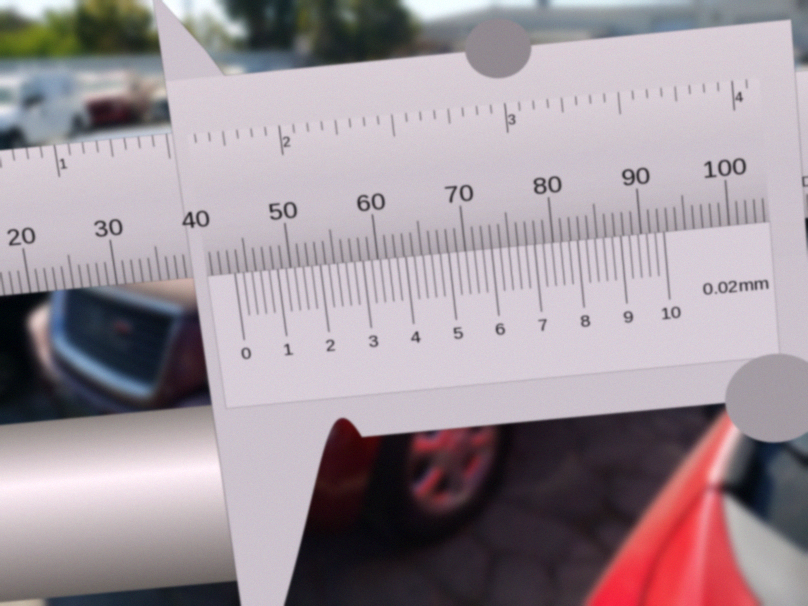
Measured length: 43.6 mm
